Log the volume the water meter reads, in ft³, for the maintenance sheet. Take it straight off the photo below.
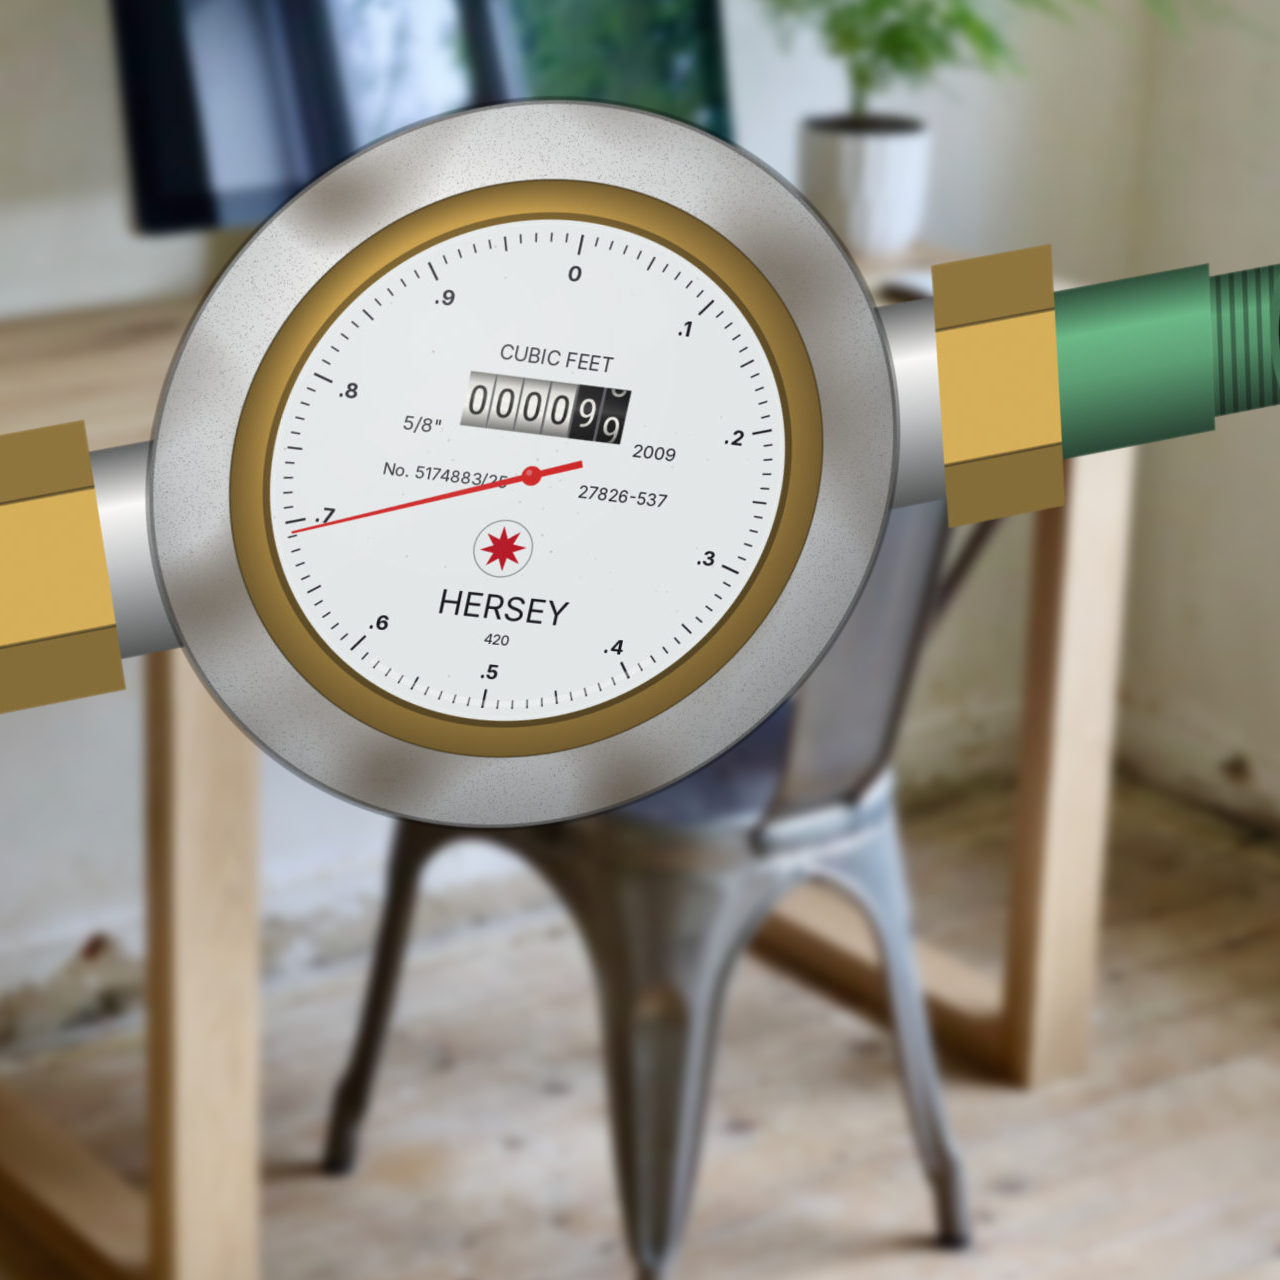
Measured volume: 98.69 ft³
